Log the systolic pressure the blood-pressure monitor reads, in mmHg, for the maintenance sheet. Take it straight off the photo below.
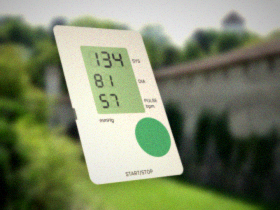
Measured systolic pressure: 134 mmHg
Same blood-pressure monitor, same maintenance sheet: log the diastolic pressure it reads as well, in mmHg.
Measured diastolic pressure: 81 mmHg
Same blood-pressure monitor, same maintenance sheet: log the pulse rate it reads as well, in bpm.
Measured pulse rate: 57 bpm
